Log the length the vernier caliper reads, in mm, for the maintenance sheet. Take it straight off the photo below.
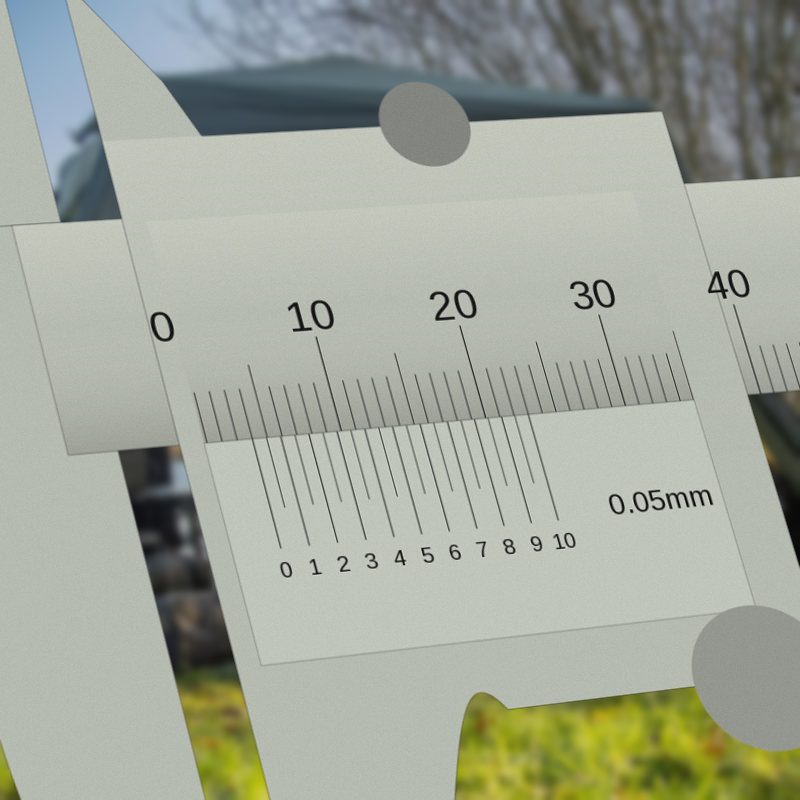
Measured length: 4.0 mm
